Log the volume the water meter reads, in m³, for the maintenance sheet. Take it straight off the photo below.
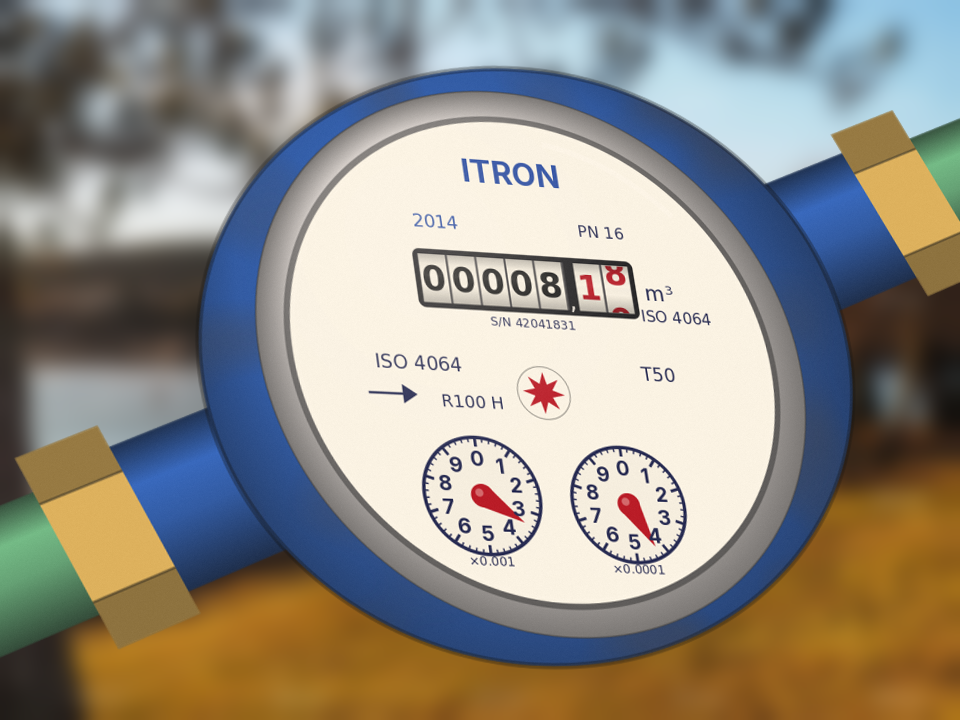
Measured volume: 8.1834 m³
